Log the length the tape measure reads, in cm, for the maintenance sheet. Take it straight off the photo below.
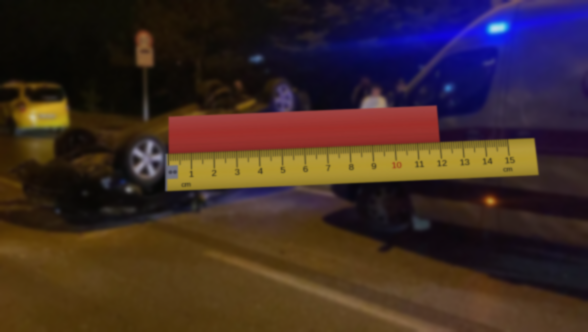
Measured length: 12 cm
